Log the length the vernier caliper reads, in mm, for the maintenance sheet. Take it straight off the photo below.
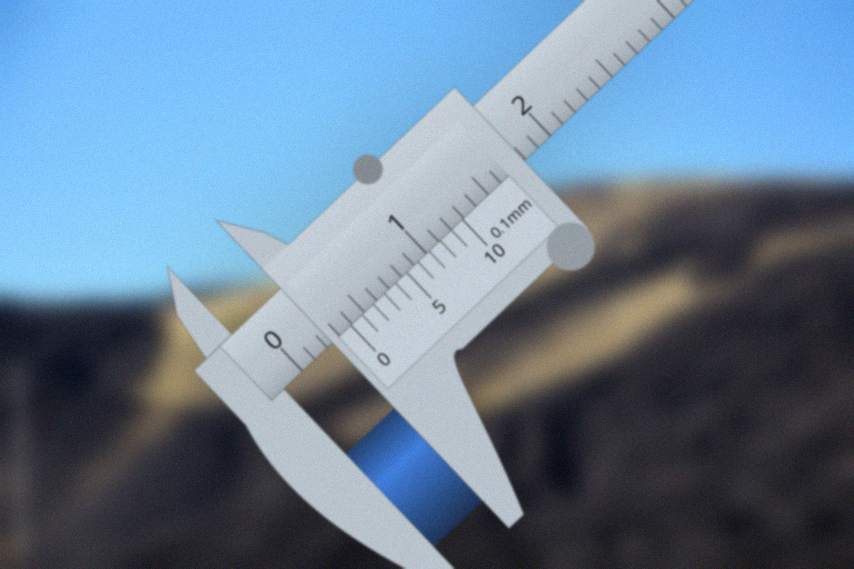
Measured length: 3.9 mm
